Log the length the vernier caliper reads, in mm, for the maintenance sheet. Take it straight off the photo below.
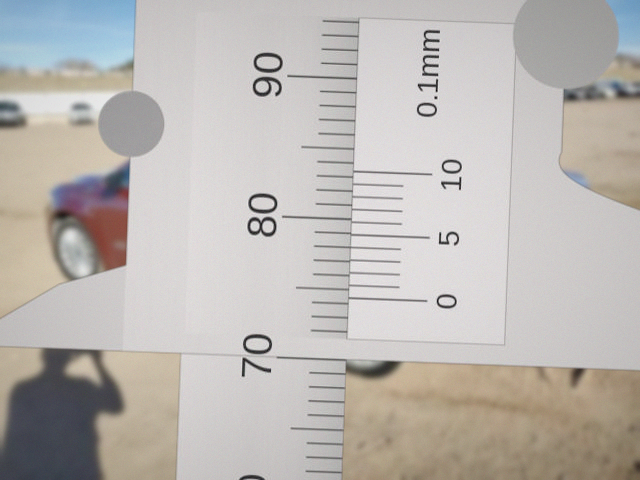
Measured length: 74.4 mm
